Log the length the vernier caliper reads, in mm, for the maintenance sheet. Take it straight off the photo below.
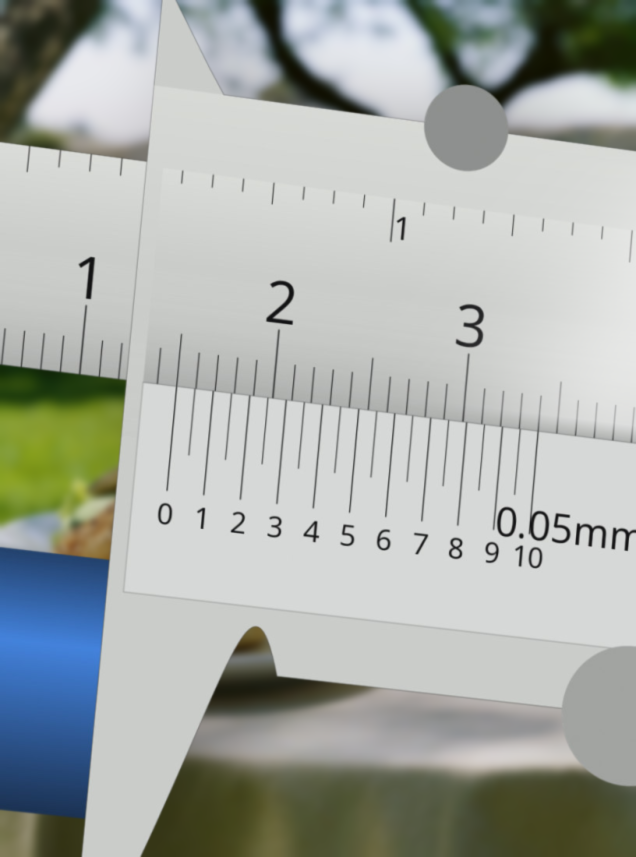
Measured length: 15.0 mm
